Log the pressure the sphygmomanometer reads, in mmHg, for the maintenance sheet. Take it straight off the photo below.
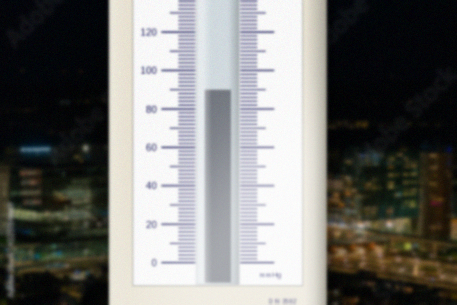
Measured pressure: 90 mmHg
